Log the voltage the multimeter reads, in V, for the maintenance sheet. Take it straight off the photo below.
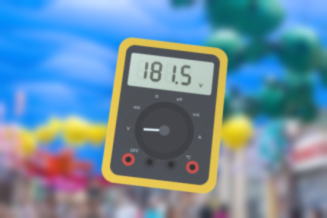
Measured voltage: 181.5 V
